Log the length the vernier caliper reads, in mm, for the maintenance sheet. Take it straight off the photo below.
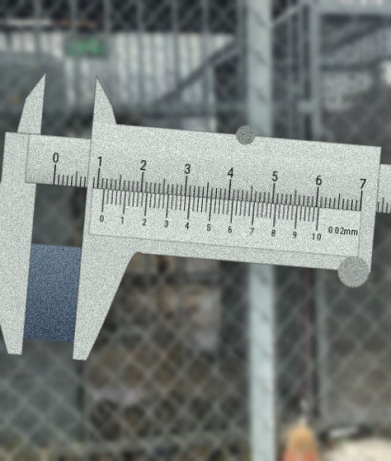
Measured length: 11.5 mm
